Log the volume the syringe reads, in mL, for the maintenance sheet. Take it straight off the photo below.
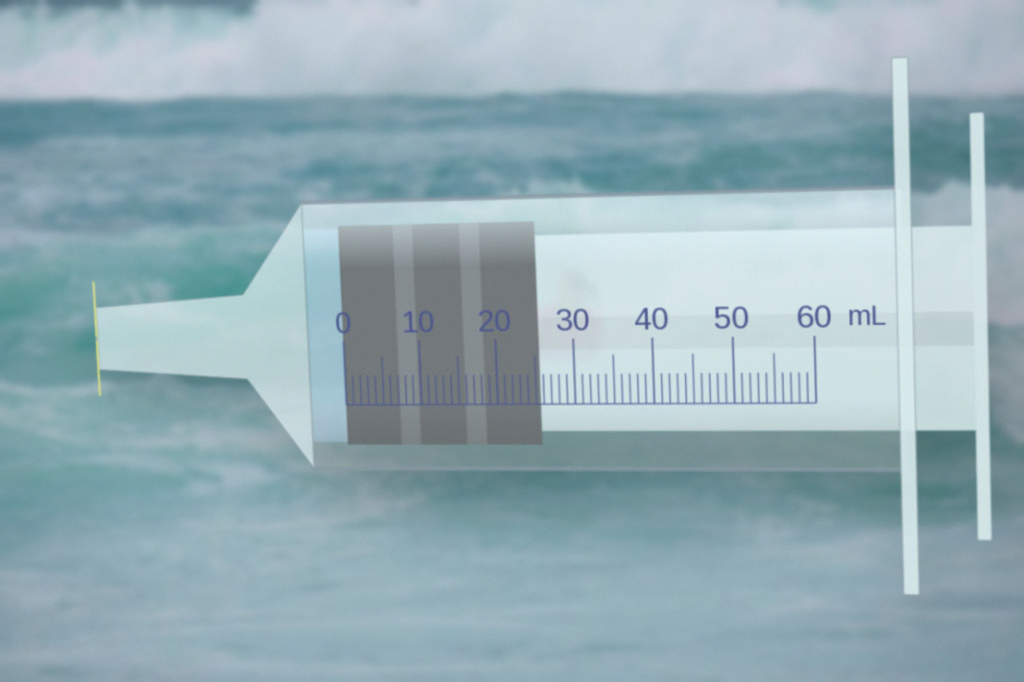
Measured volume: 0 mL
